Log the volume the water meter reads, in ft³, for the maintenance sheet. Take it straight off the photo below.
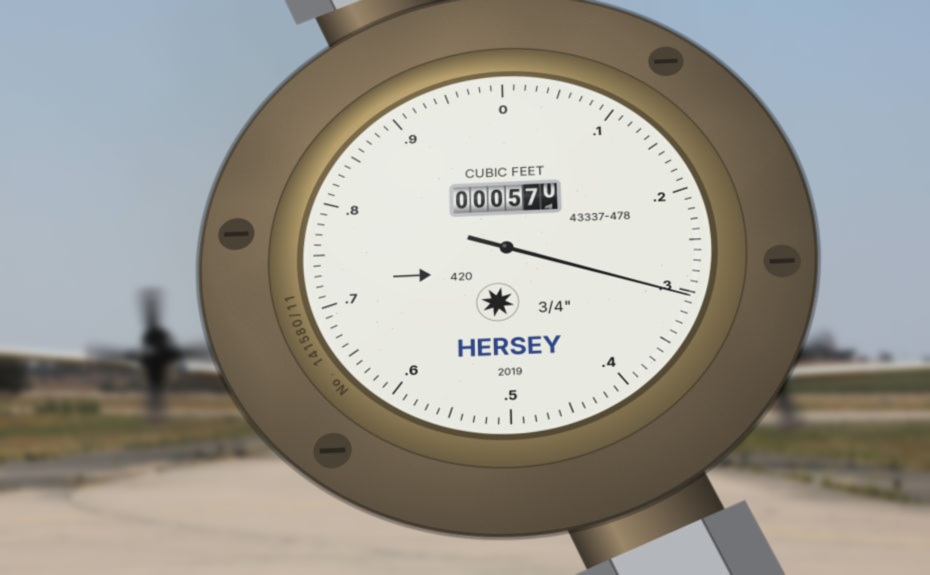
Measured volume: 570.30 ft³
